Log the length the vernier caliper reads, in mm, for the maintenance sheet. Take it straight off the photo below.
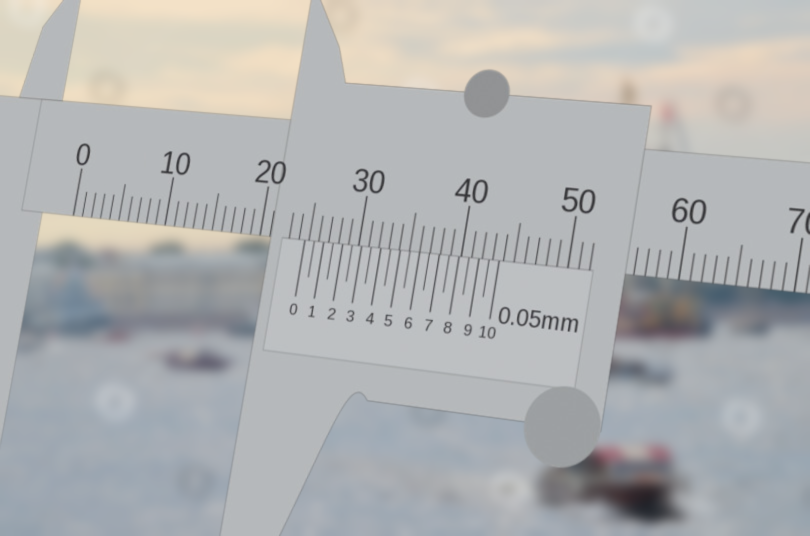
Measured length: 24.6 mm
